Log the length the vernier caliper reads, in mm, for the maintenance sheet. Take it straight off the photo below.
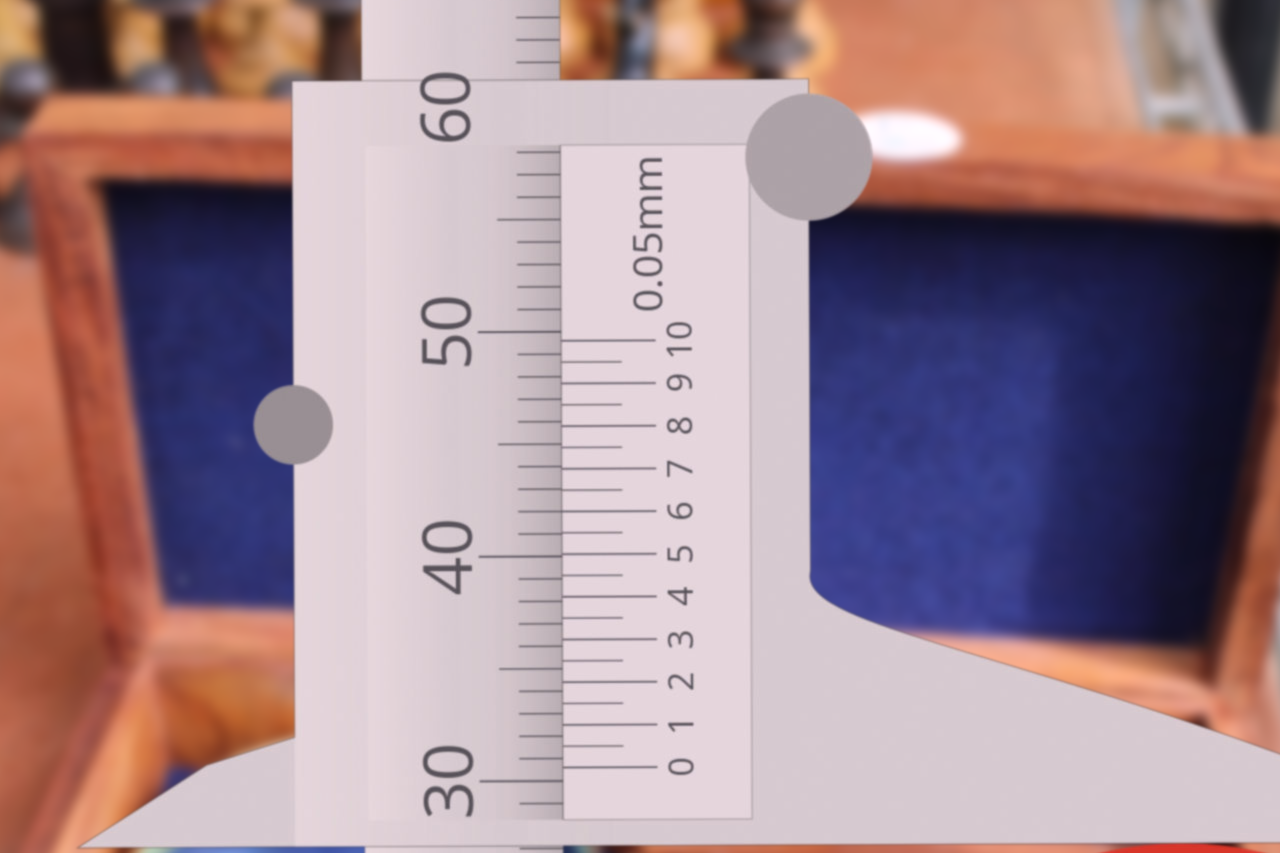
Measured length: 30.6 mm
